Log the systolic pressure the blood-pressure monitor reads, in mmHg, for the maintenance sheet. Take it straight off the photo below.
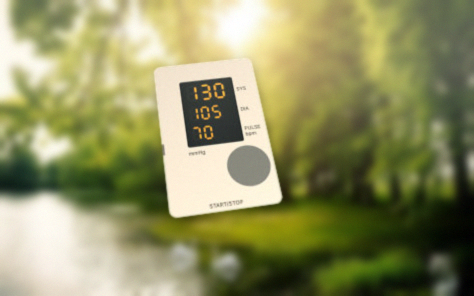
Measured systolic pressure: 130 mmHg
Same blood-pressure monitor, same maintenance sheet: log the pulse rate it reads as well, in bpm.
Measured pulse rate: 70 bpm
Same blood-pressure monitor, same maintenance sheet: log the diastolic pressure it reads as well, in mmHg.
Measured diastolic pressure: 105 mmHg
